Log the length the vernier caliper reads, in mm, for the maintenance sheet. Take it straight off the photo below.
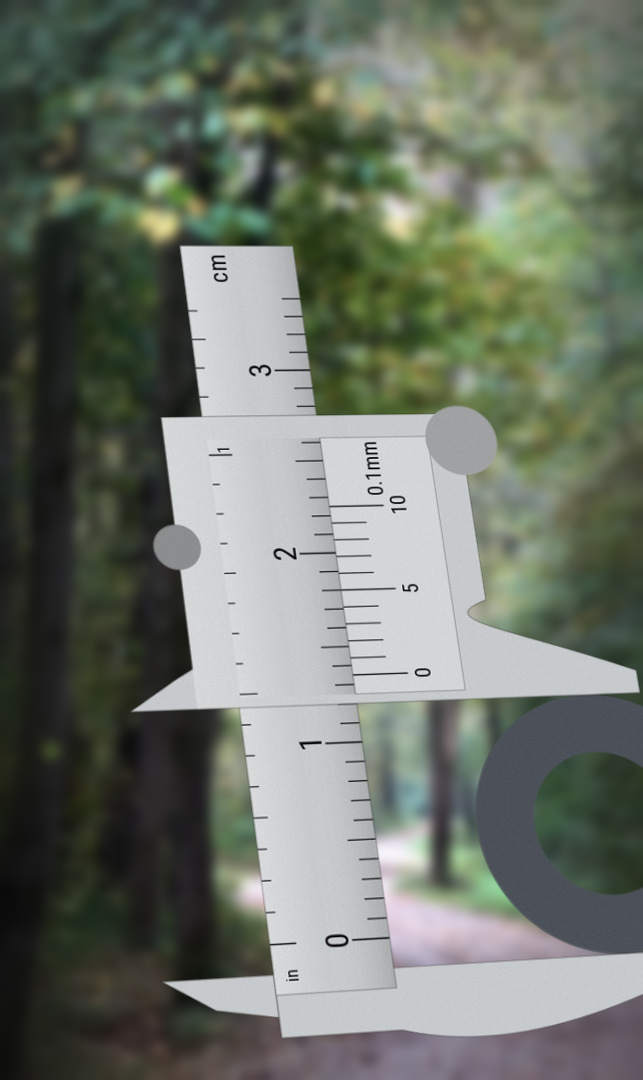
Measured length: 13.5 mm
